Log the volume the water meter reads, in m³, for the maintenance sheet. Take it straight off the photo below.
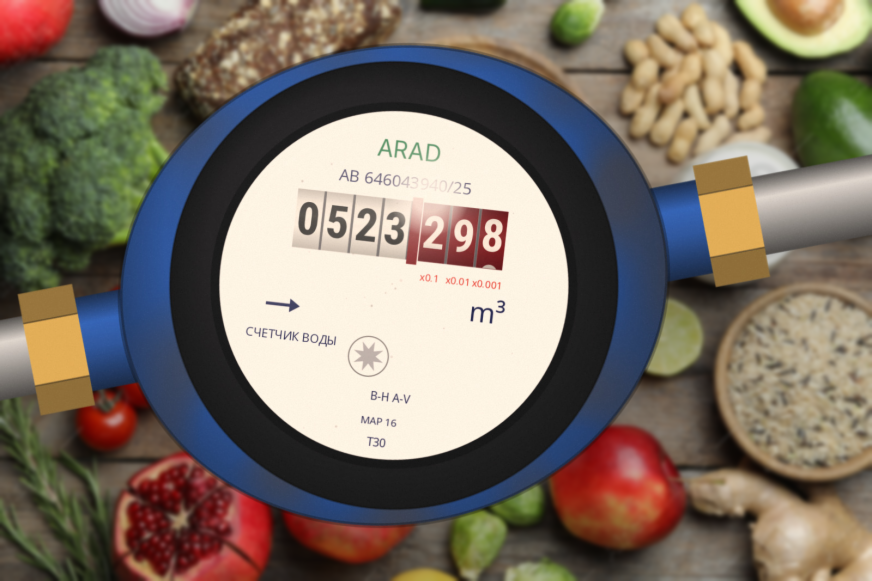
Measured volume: 523.298 m³
